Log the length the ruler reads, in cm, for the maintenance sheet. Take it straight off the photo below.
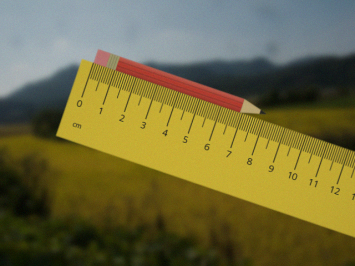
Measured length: 8 cm
